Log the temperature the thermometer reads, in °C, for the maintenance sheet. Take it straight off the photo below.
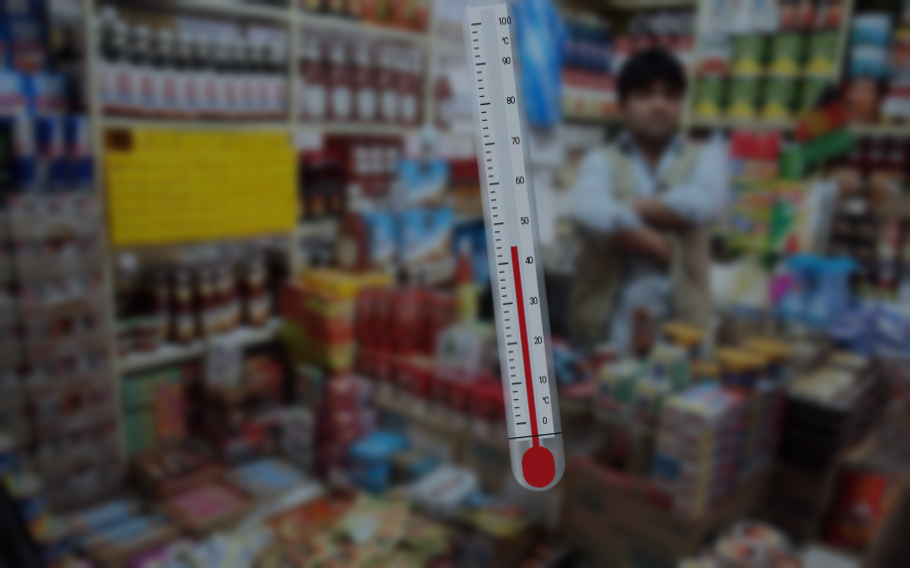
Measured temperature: 44 °C
